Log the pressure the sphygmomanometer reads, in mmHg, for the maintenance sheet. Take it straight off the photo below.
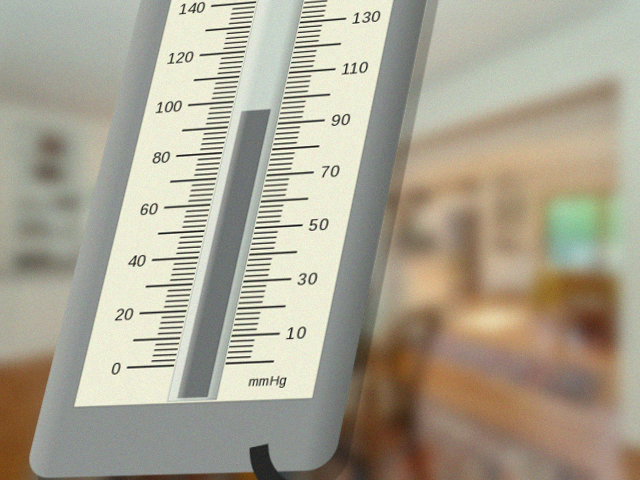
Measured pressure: 96 mmHg
